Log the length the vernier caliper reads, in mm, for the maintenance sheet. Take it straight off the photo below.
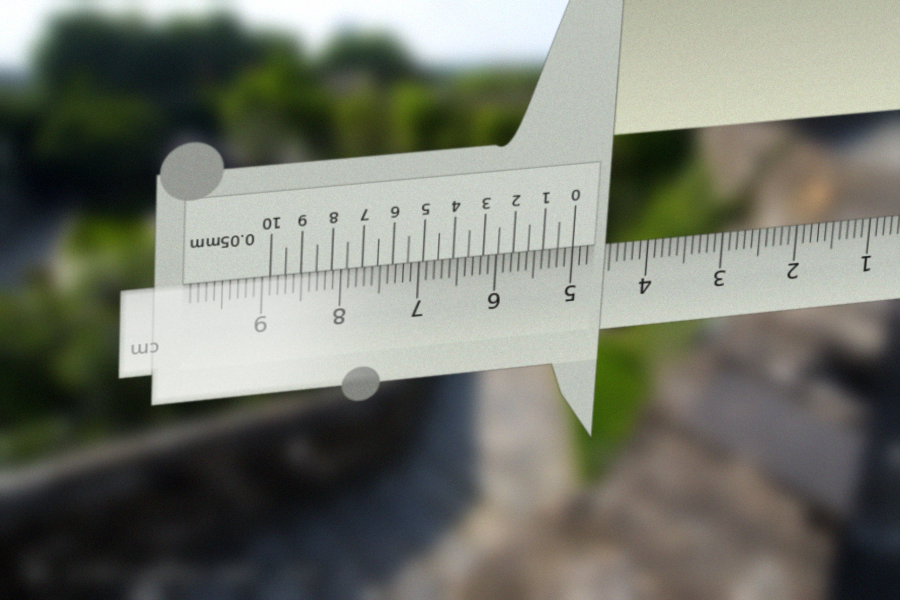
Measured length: 50.0 mm
